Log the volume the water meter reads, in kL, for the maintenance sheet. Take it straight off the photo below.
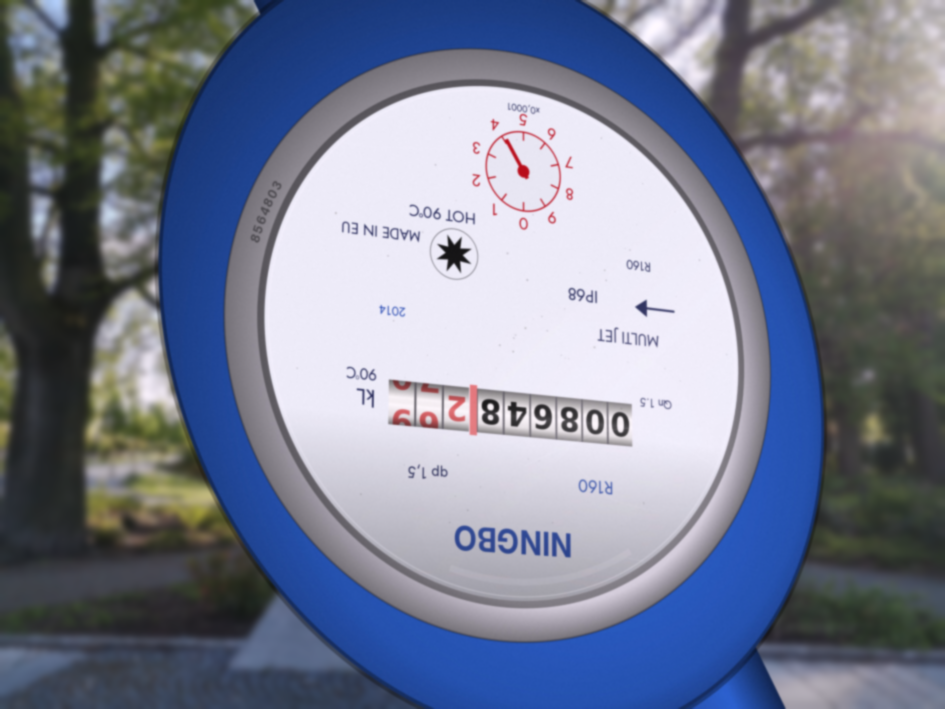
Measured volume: 8648.2694 kL
